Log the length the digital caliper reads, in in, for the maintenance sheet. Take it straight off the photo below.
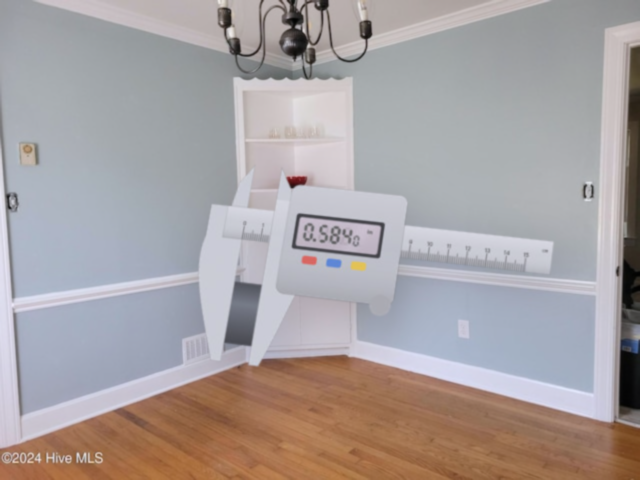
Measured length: 0.5840 in
